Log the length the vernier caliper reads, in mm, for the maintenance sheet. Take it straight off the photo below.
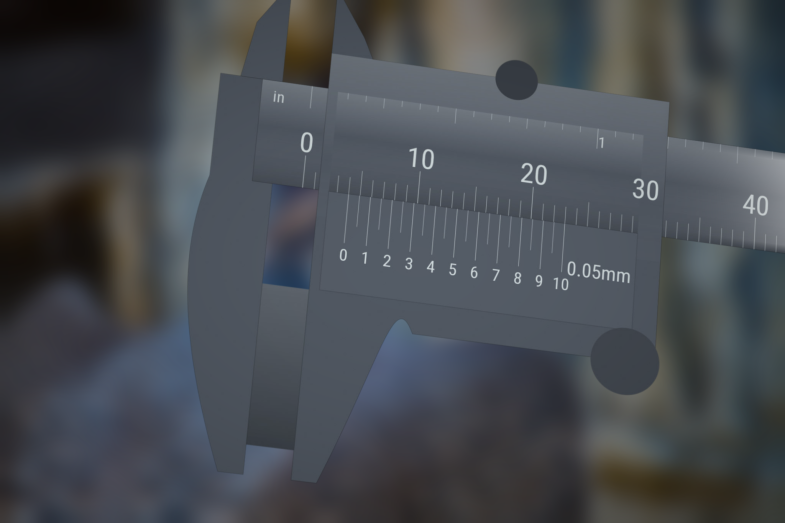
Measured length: 4.0 mm
